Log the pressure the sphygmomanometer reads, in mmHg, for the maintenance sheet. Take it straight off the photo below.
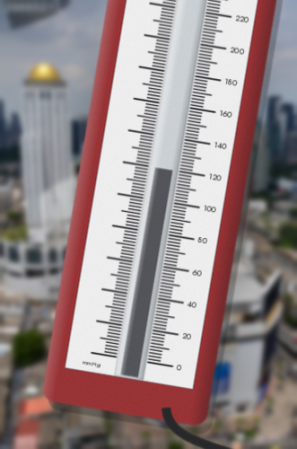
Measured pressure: 120 mmHg
